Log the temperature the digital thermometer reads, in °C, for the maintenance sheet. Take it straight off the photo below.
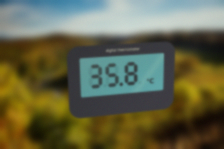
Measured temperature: 35.8 °C
